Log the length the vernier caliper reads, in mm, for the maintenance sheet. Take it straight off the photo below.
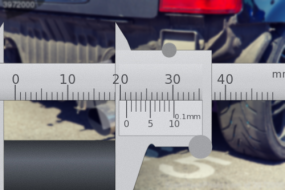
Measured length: 21.2 mm
